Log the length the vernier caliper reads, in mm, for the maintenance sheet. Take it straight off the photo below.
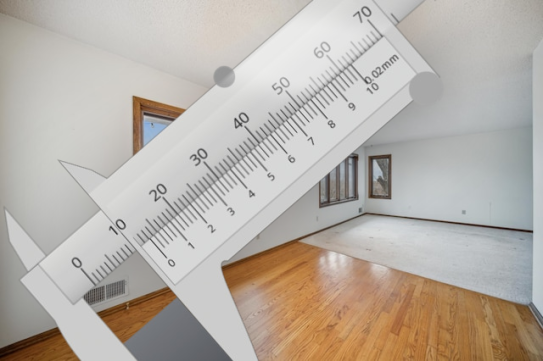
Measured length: 13.2 mm
